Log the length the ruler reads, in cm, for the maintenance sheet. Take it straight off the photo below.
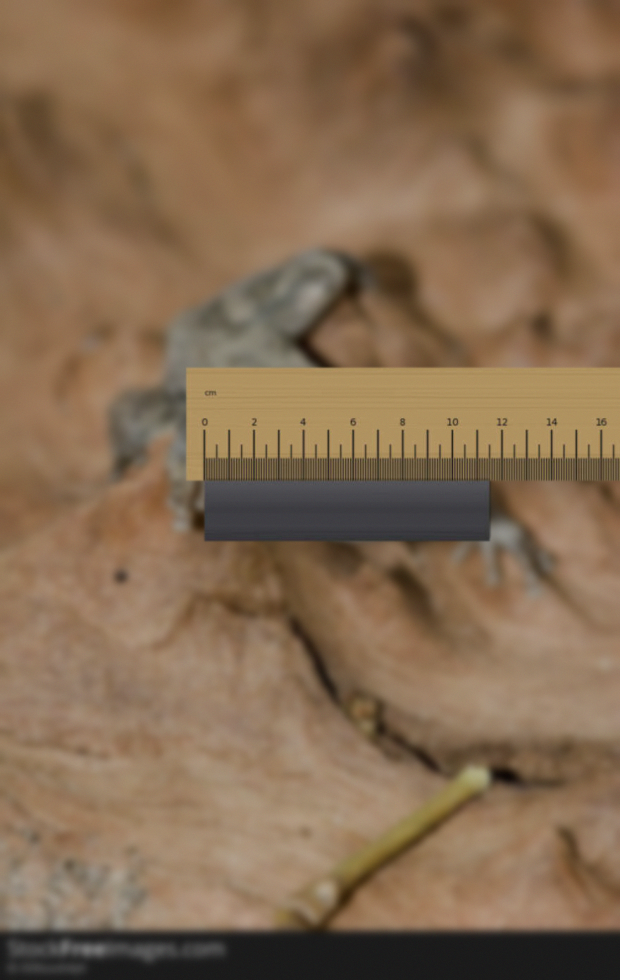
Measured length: 11.5 cm
